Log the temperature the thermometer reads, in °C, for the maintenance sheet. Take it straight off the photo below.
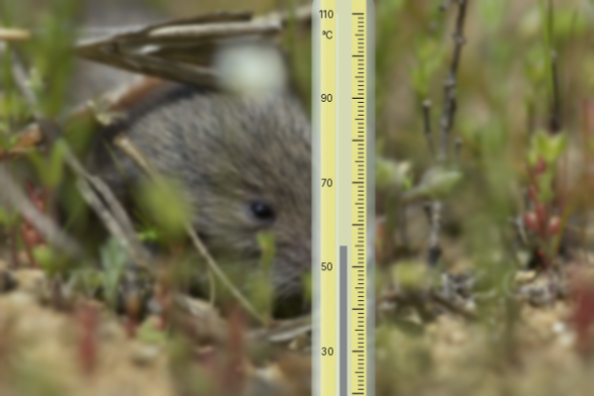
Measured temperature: 55 °C
